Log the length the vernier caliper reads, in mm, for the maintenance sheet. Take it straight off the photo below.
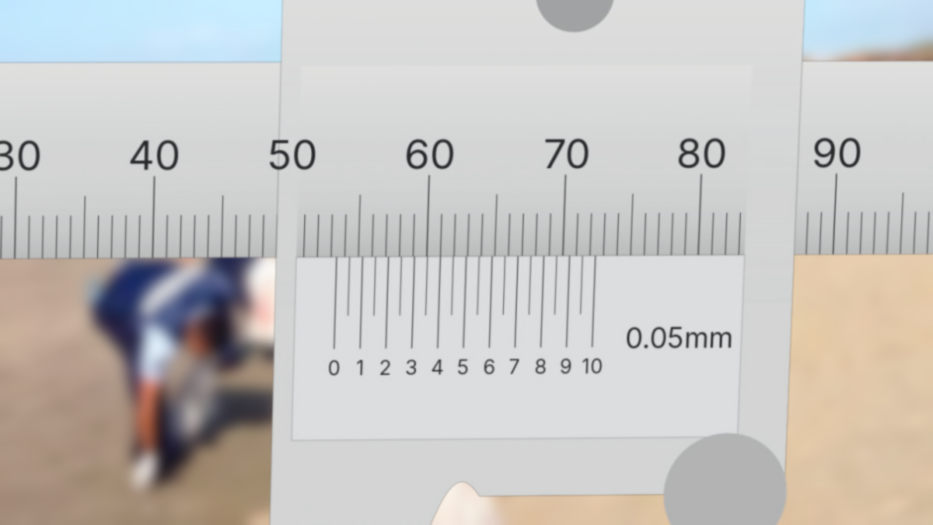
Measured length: 53.4 mm
